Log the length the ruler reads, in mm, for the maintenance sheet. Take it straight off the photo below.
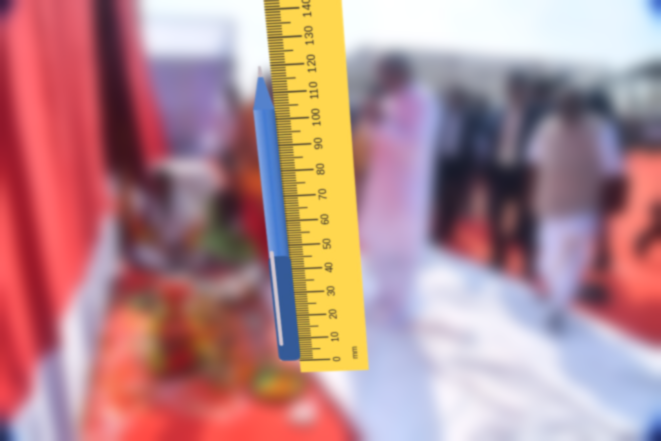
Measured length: 120 mm
